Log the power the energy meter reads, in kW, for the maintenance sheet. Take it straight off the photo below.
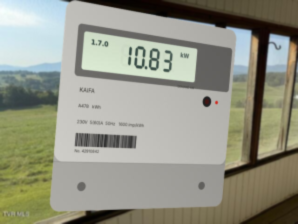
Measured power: 10.83 kW
